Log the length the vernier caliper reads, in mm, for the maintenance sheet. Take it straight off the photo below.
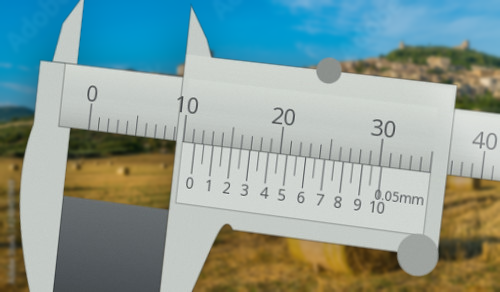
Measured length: 11.2 mm
